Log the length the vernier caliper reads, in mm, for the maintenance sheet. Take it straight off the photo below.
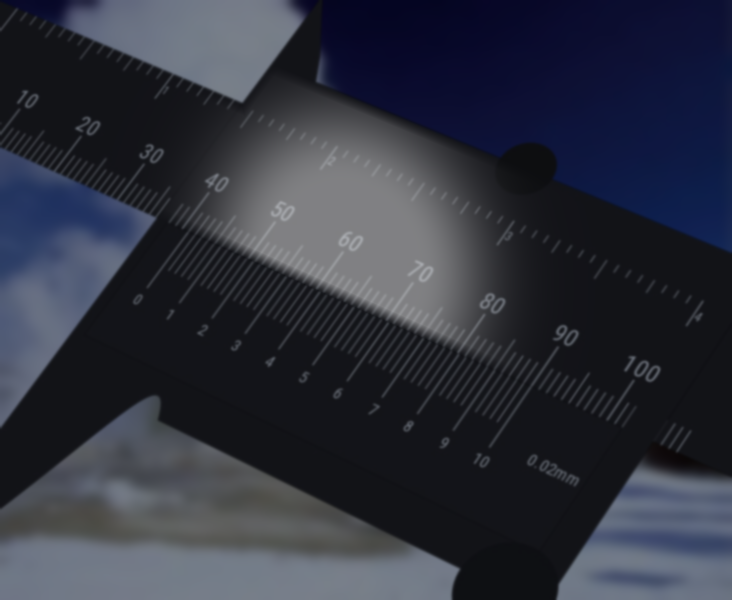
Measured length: 41.0 mm
